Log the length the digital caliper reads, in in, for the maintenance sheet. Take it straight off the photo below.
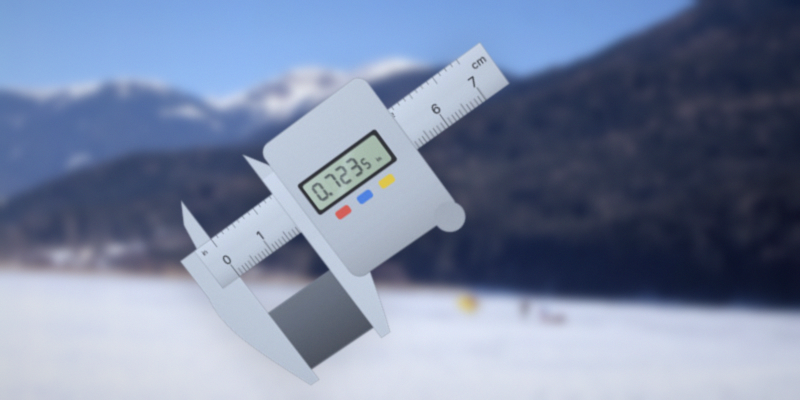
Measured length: 0.7235 in
